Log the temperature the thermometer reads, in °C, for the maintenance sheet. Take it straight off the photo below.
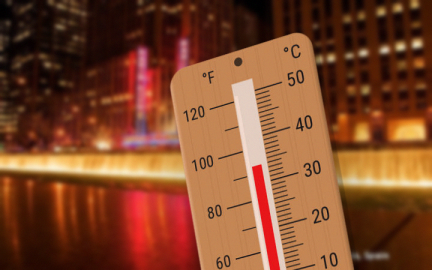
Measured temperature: 34 °C
